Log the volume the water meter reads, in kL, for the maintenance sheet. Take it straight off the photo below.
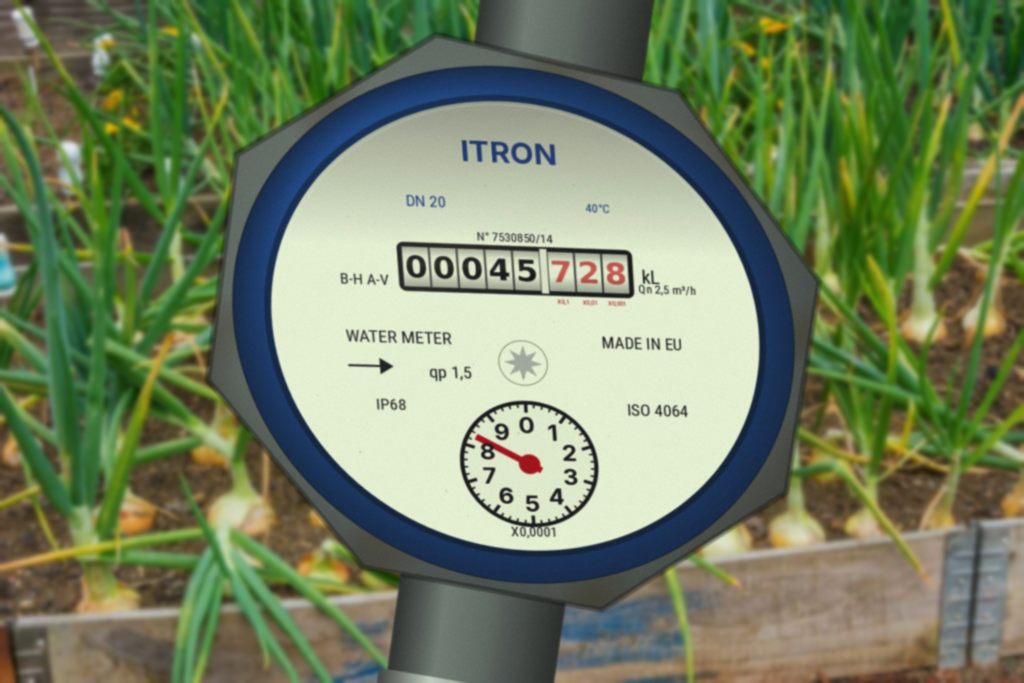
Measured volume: 45.7288 kL
